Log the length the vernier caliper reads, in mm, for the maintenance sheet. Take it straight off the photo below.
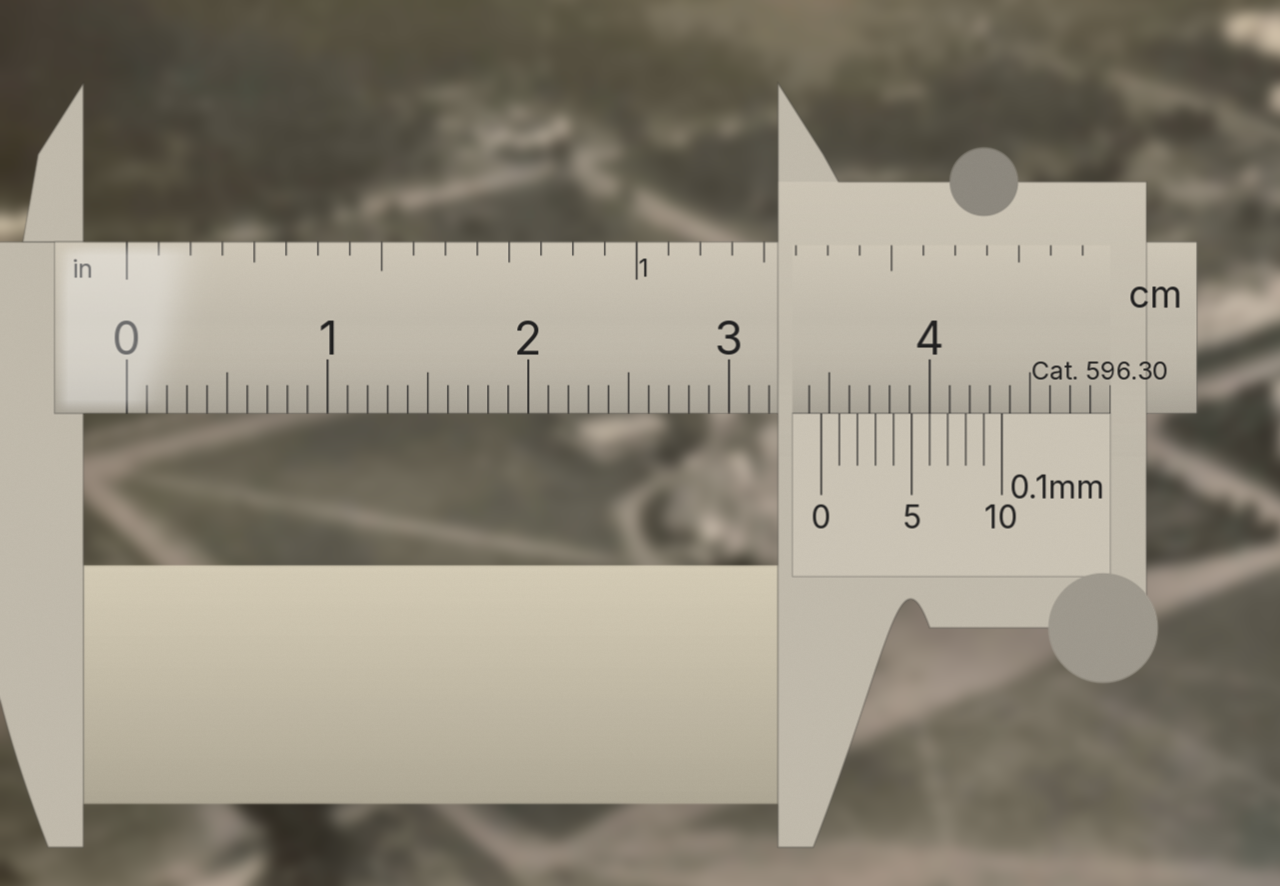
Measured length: 34.6 mm
